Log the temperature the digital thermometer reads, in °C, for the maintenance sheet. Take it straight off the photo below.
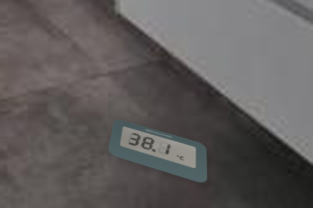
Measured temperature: 38.1 °C
